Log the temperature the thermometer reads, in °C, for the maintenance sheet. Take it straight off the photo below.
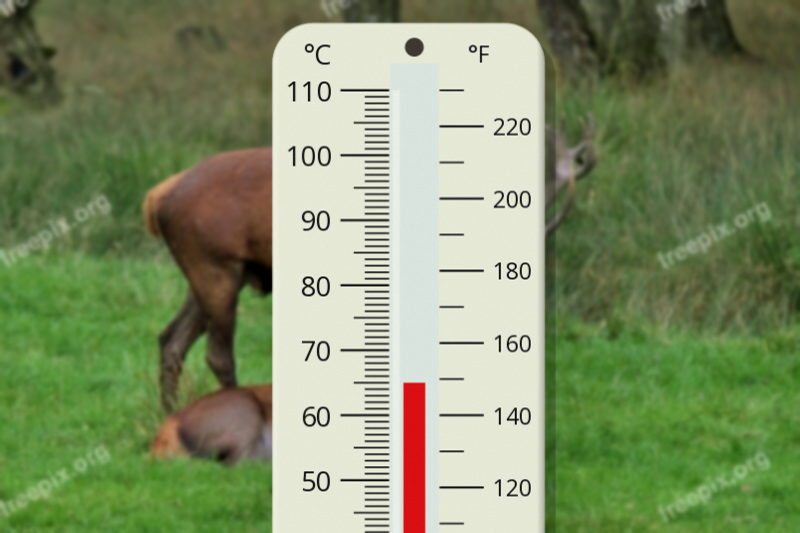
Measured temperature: 65 °C
